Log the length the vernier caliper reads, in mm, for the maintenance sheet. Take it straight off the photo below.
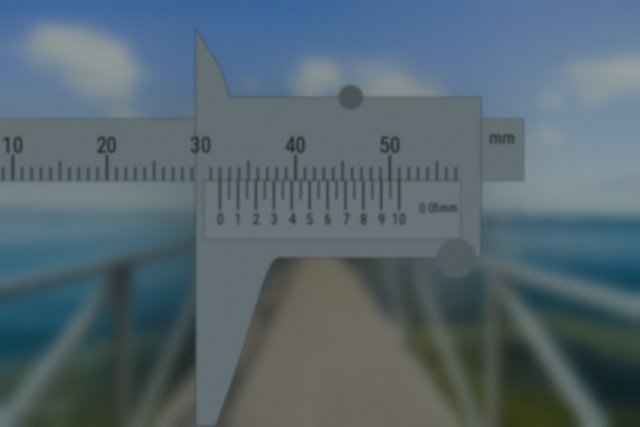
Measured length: 32.0 mm
